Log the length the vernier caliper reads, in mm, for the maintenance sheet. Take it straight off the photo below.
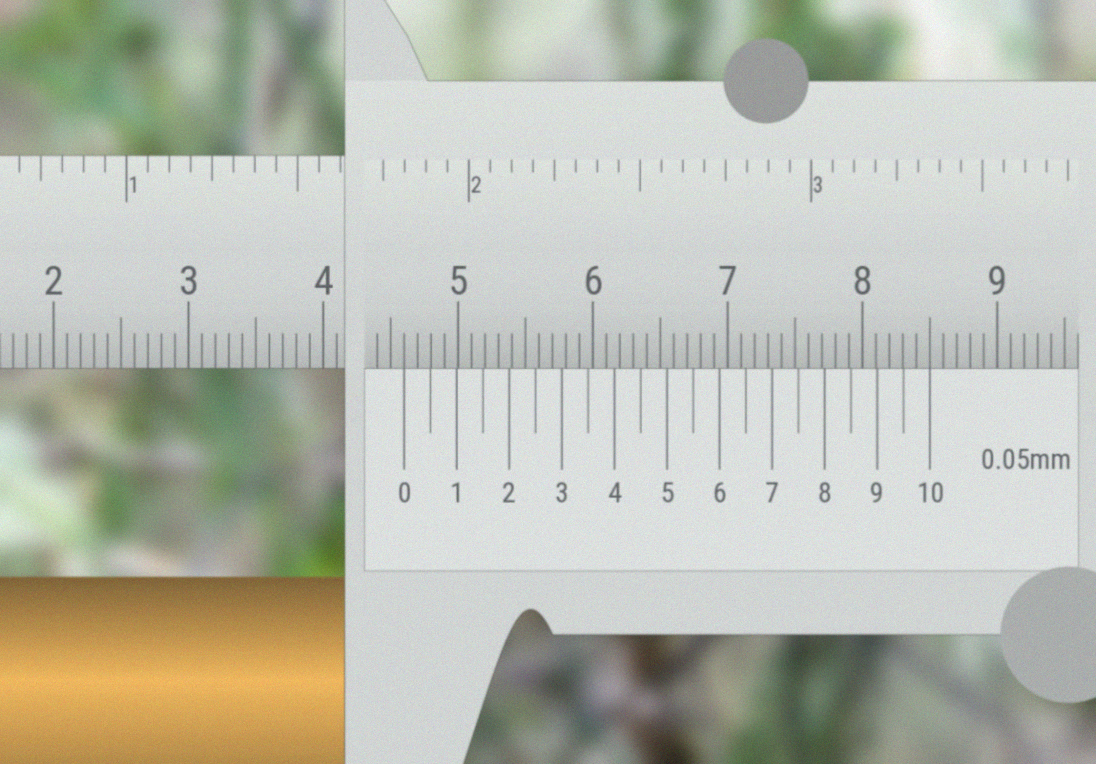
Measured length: 46.0 mm
